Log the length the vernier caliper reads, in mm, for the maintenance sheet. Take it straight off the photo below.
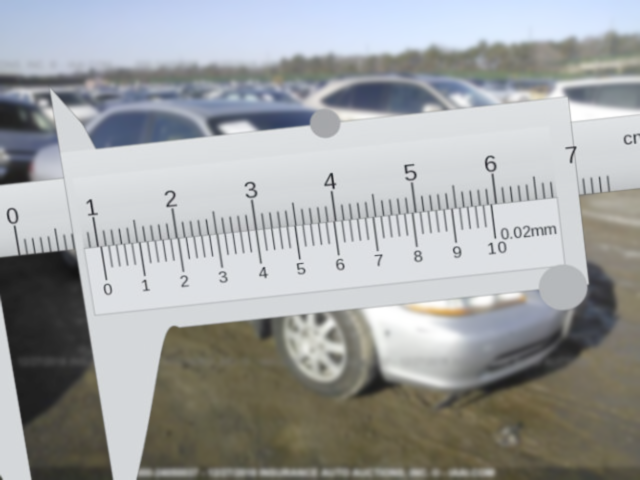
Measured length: 10.4 mm
